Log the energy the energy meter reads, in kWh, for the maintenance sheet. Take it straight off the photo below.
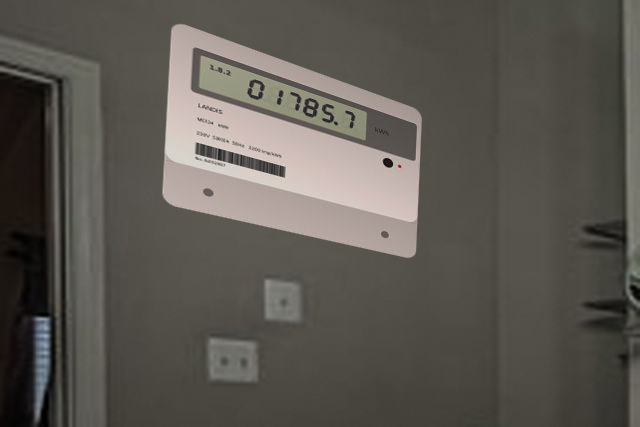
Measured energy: 1785.7 kWh
